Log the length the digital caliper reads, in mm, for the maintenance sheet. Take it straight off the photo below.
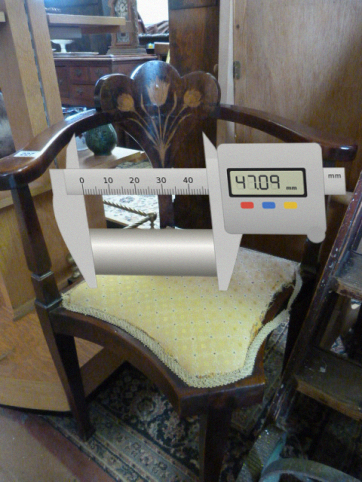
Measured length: 47.09 mm
